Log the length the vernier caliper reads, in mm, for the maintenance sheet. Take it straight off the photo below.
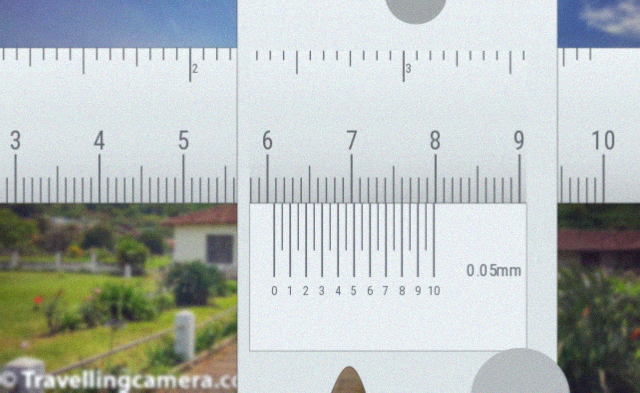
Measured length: 60.8 mm
